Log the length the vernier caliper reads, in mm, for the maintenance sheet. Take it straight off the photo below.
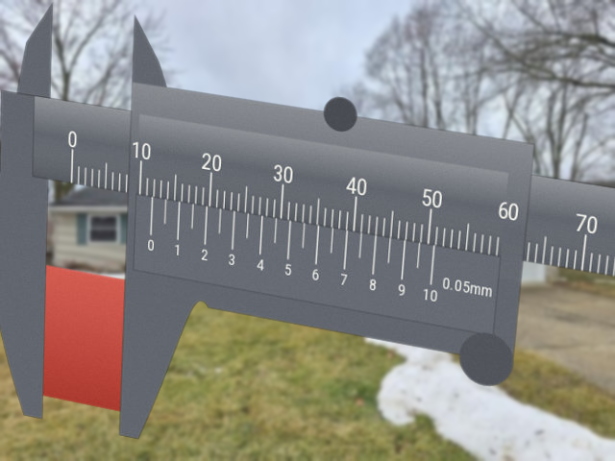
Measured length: 11.8 mm
